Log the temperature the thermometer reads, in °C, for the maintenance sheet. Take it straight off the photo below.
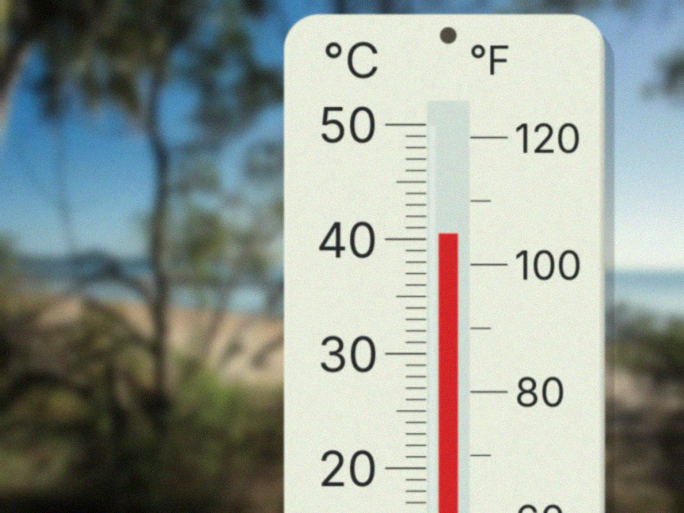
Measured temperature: 40.5 °C
